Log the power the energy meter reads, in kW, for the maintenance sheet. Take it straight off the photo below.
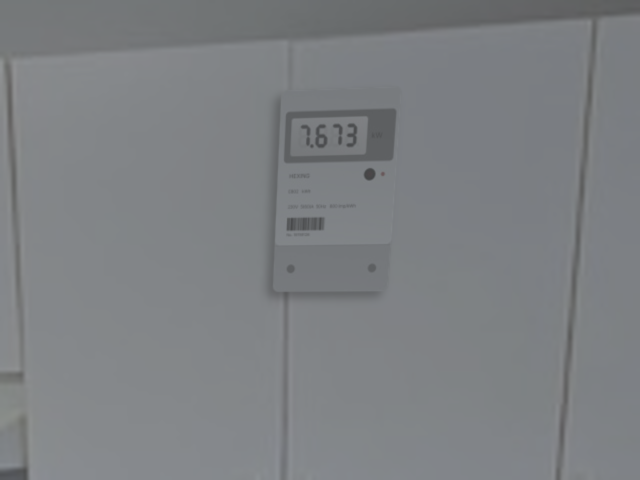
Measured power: 7.673 kW
